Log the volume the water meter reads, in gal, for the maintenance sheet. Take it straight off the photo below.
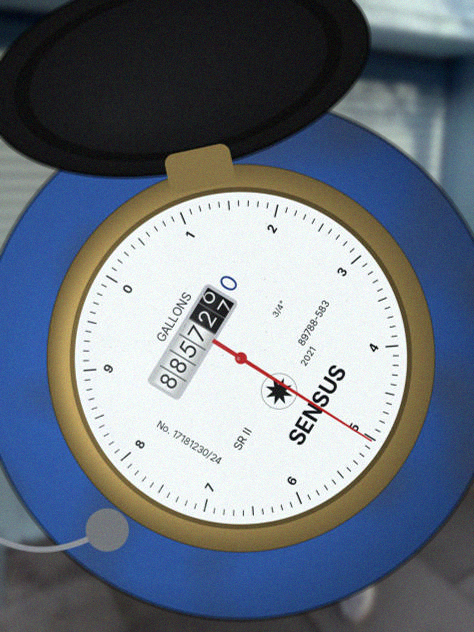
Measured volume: 8857265.0 gal
